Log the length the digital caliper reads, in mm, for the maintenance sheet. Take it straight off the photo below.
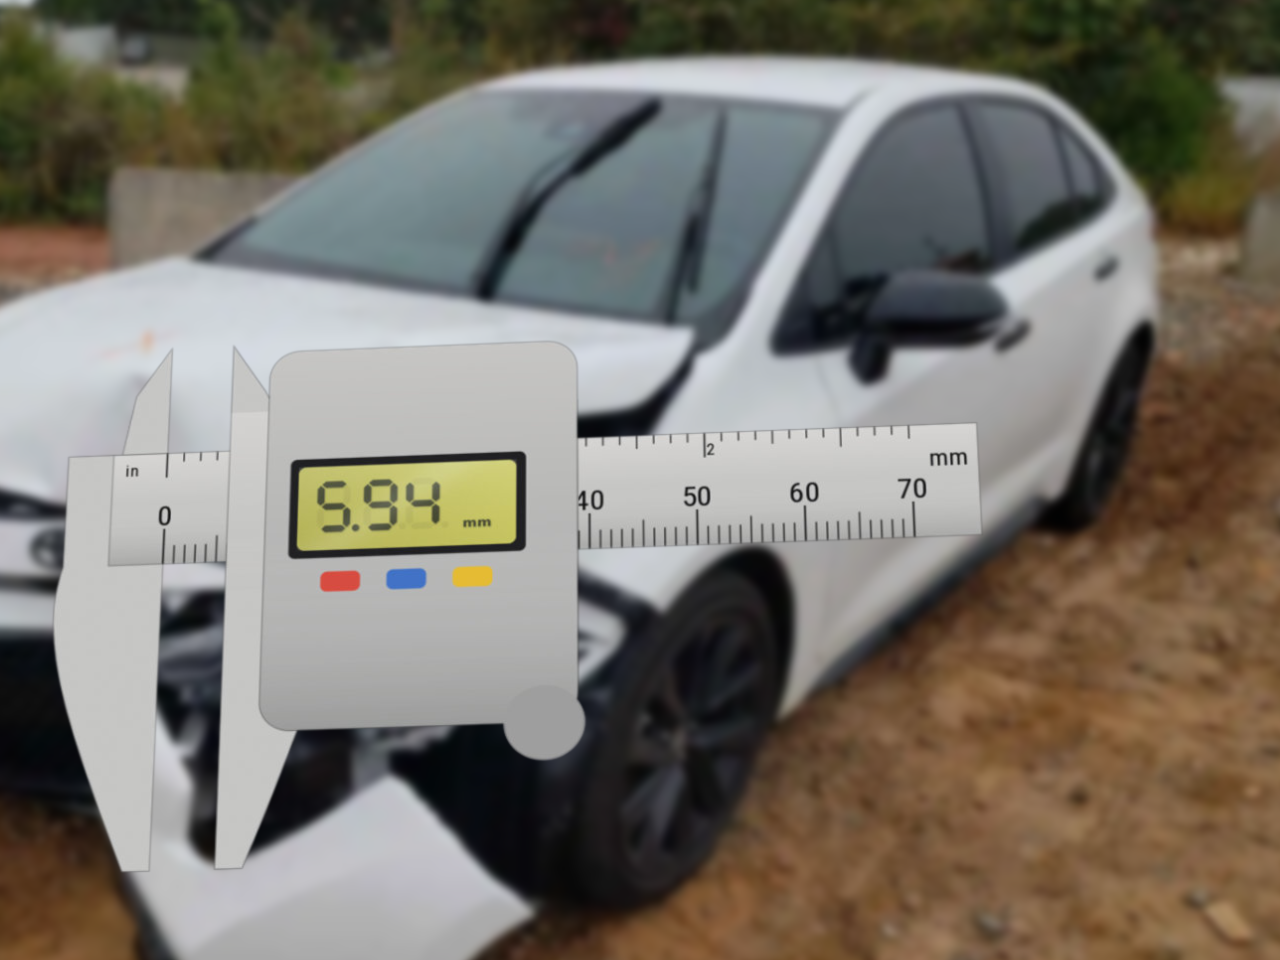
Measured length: 5.94 mm
